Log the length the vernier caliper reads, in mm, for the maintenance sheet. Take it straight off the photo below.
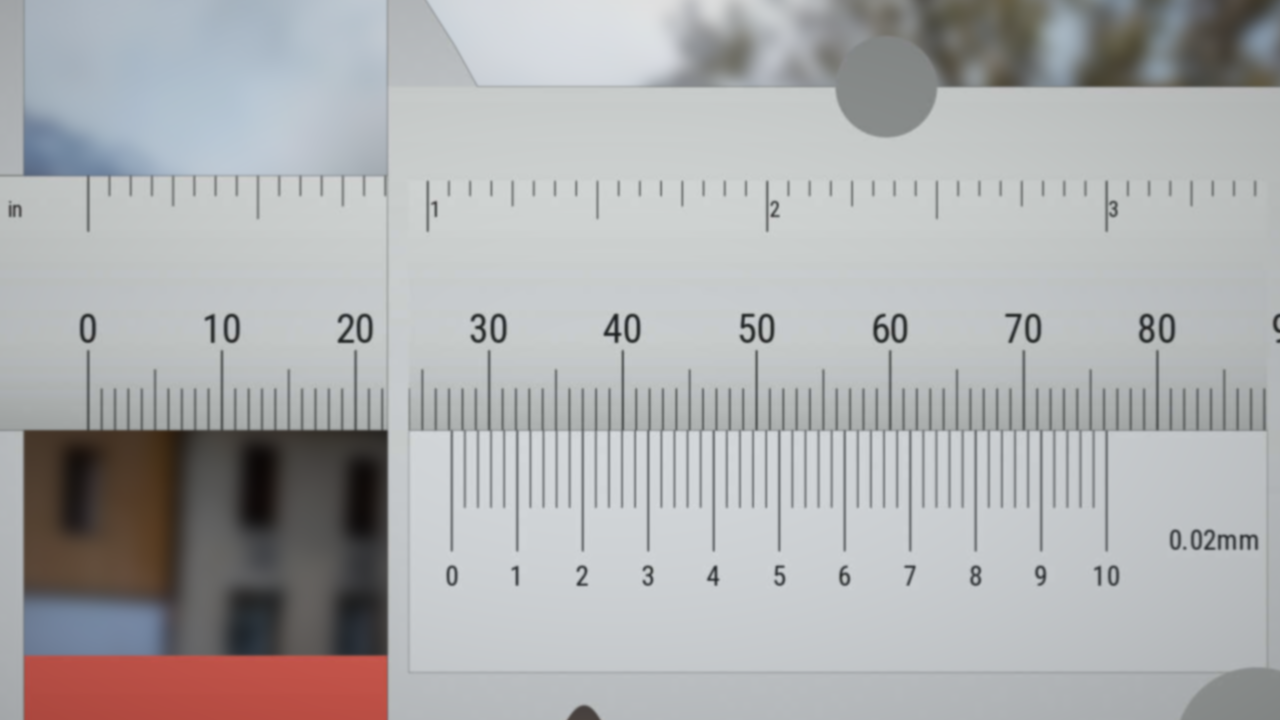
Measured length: 27.2 mm
